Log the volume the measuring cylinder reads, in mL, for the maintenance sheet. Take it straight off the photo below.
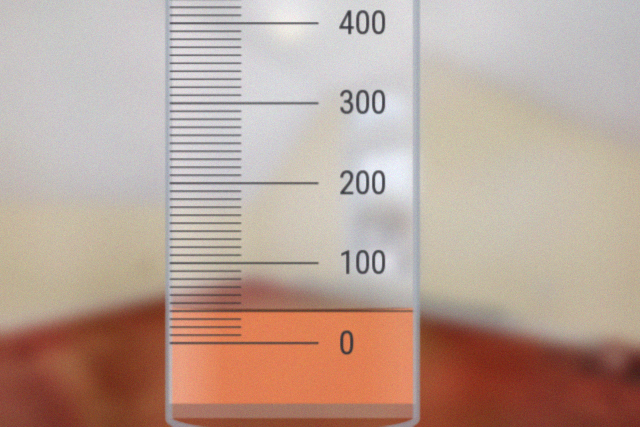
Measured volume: 40 mL
